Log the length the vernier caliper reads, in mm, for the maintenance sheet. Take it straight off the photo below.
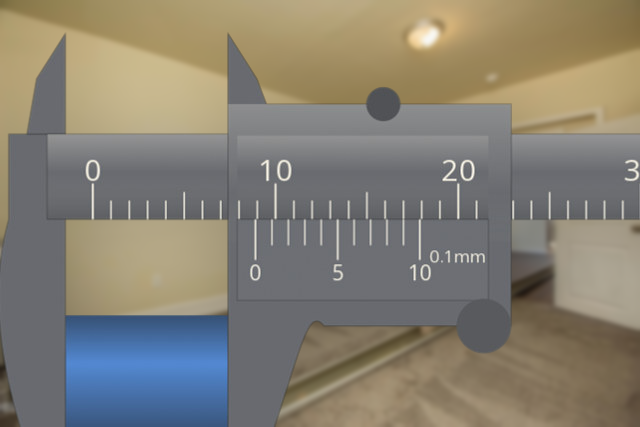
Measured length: 8.9 mm
